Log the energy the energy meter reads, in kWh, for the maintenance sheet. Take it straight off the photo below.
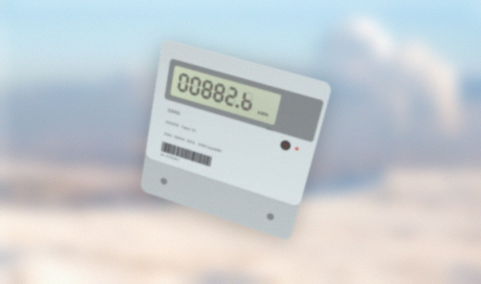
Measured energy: 882.6 kWh
